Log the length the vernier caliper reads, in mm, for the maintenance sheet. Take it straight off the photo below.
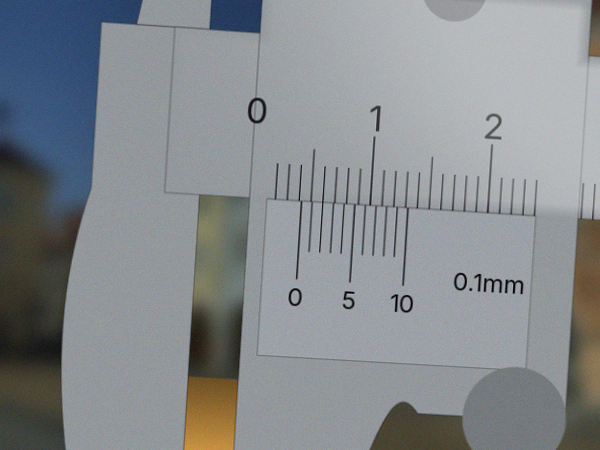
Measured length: 4.2 mm
